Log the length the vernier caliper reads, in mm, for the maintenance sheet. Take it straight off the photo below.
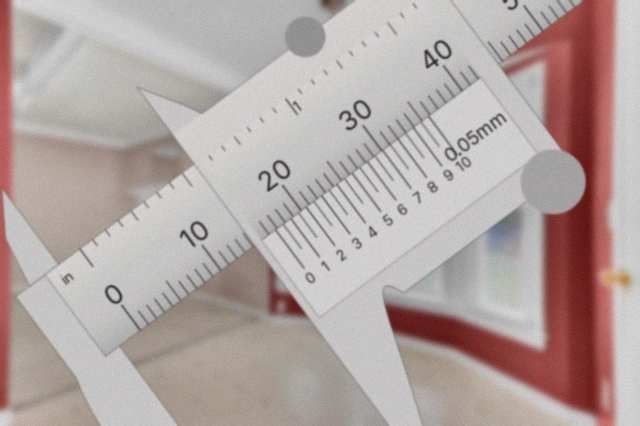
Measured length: 16.8 mm
